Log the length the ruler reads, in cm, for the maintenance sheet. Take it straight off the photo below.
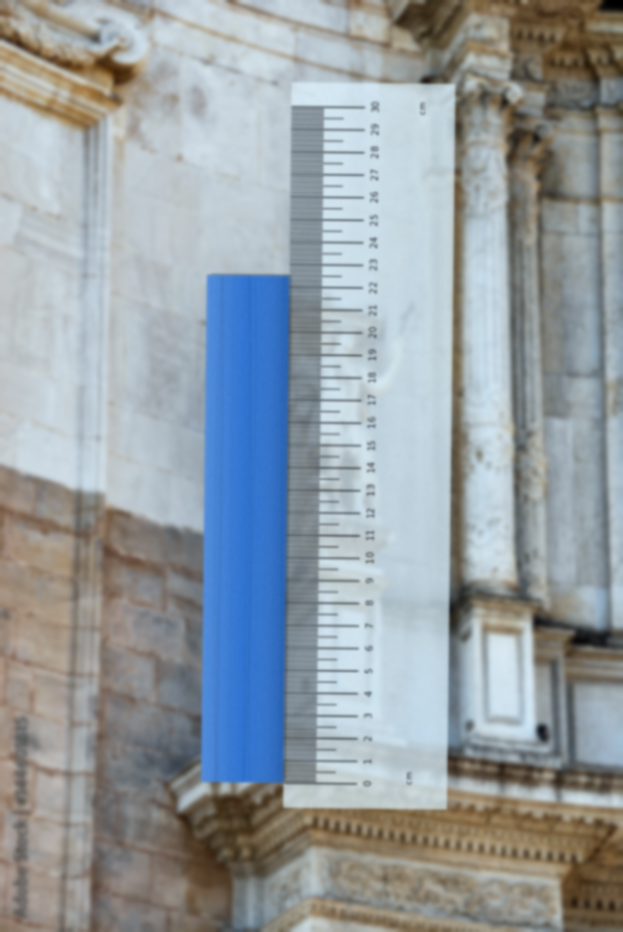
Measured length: 22.5 cm
